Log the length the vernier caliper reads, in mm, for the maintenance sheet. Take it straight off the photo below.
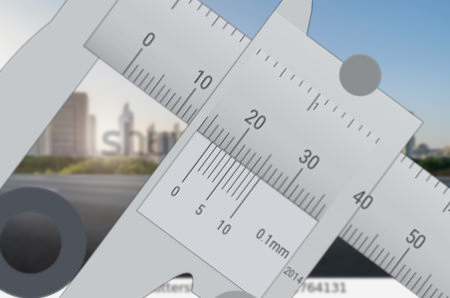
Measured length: 16.8 mm
